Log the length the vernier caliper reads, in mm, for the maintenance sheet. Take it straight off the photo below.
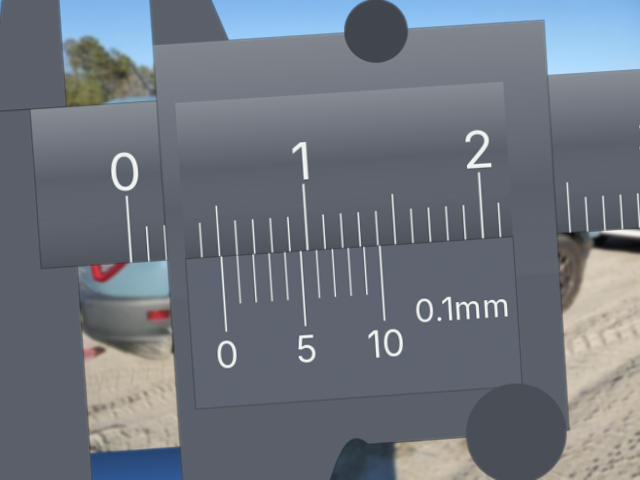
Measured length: 5.1 mm
